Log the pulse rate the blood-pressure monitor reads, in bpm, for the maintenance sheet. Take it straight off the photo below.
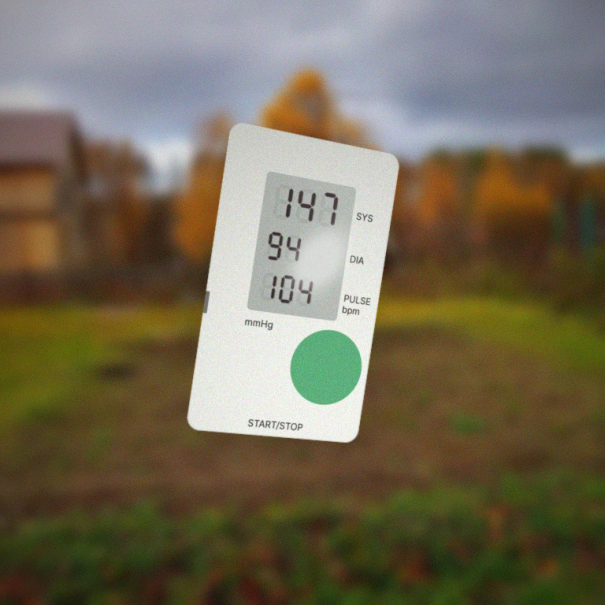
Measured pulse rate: 104 bpm
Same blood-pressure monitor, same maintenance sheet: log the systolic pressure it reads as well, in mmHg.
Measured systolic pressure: 147 mmHg
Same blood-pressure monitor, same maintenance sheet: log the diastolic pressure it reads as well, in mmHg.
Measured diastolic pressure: 94 mmHg
